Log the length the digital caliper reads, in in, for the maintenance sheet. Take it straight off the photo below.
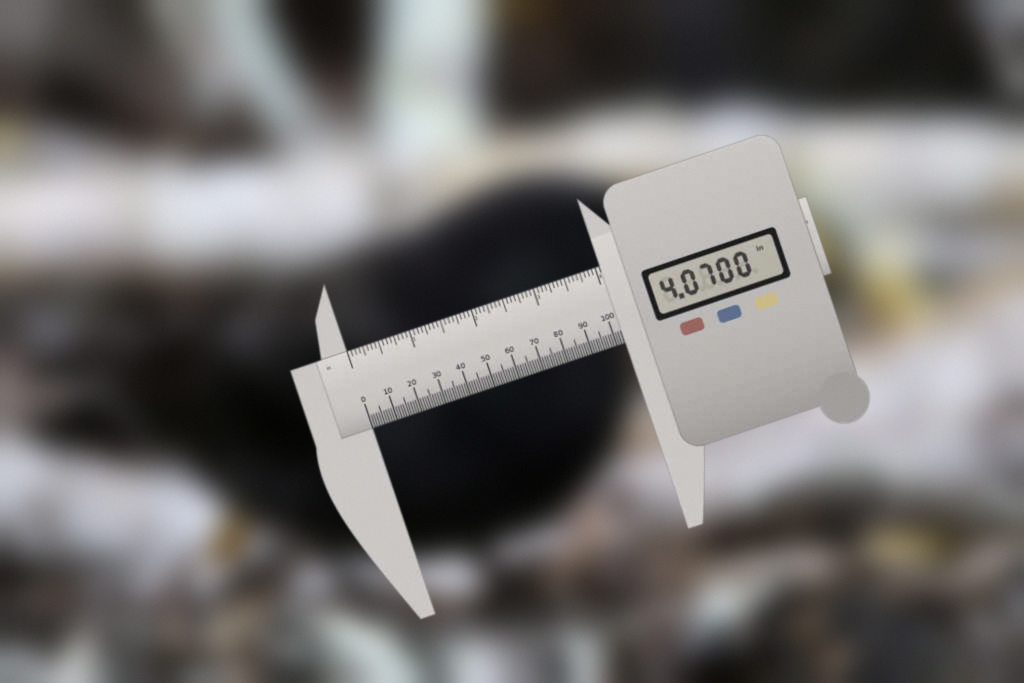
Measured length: 4.0700 in
